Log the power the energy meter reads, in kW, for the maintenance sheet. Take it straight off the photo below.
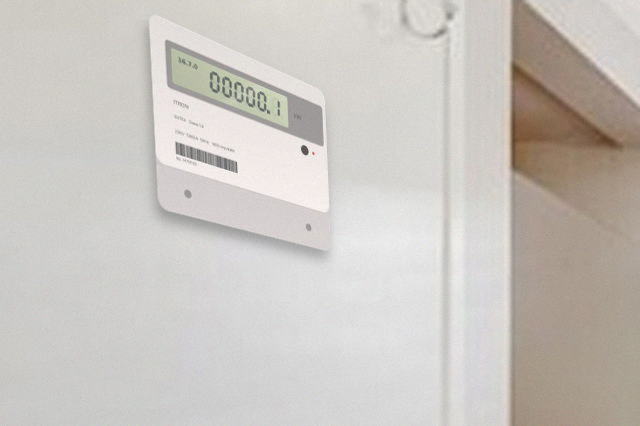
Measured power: 0.1 kW
